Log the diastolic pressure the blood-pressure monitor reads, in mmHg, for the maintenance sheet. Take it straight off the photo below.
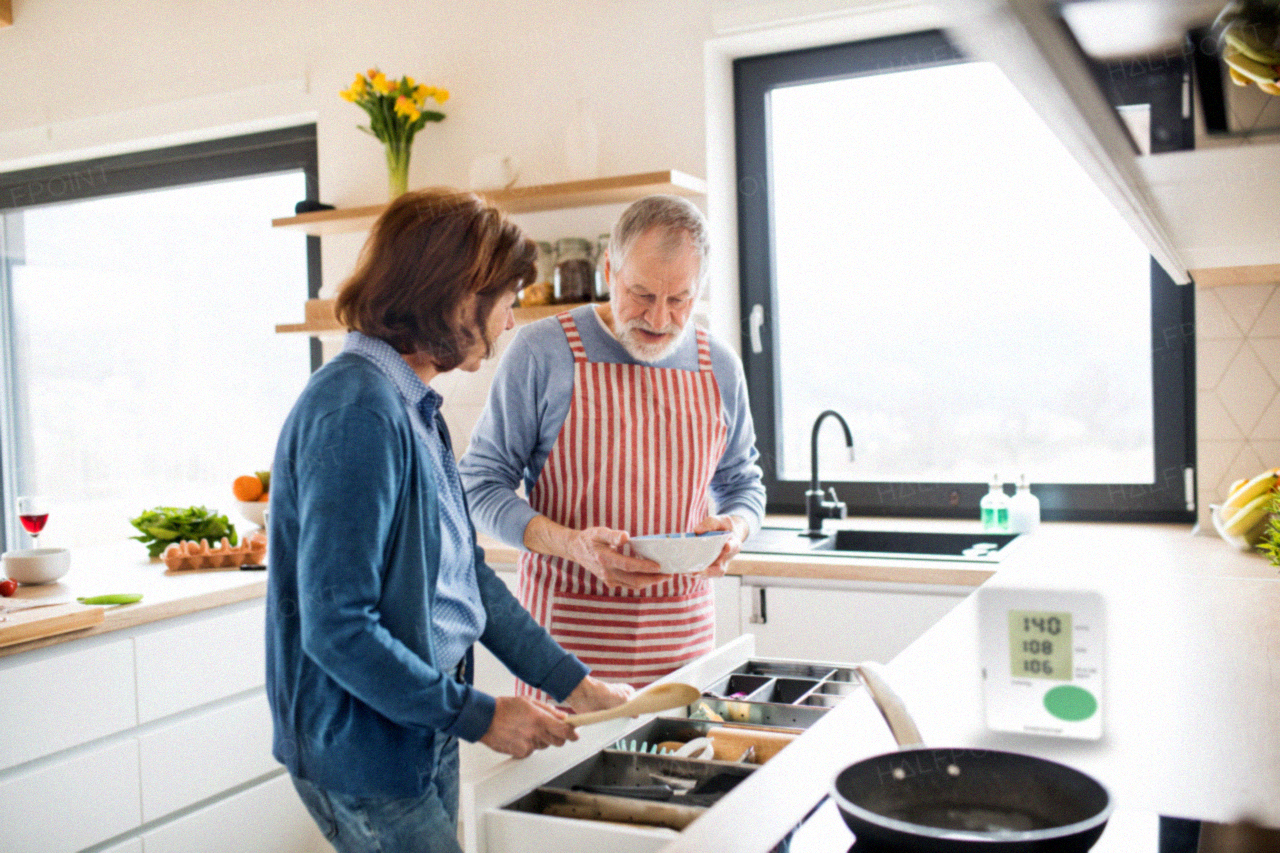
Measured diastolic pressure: 108 mmHg
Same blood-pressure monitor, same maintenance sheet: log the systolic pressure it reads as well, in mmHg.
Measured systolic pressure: 140 mmHg
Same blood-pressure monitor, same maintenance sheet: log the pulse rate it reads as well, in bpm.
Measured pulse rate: 106 bpm
